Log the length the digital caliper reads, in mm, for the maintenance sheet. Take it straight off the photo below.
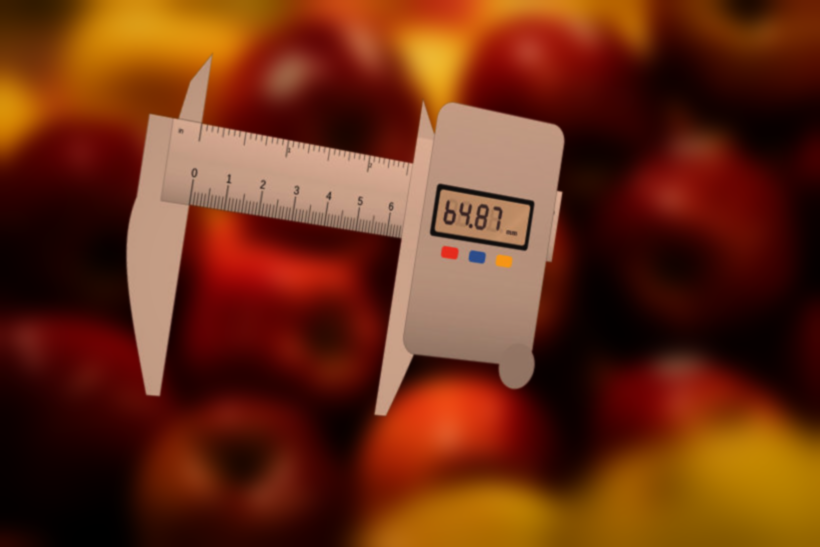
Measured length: 64.87 mm
